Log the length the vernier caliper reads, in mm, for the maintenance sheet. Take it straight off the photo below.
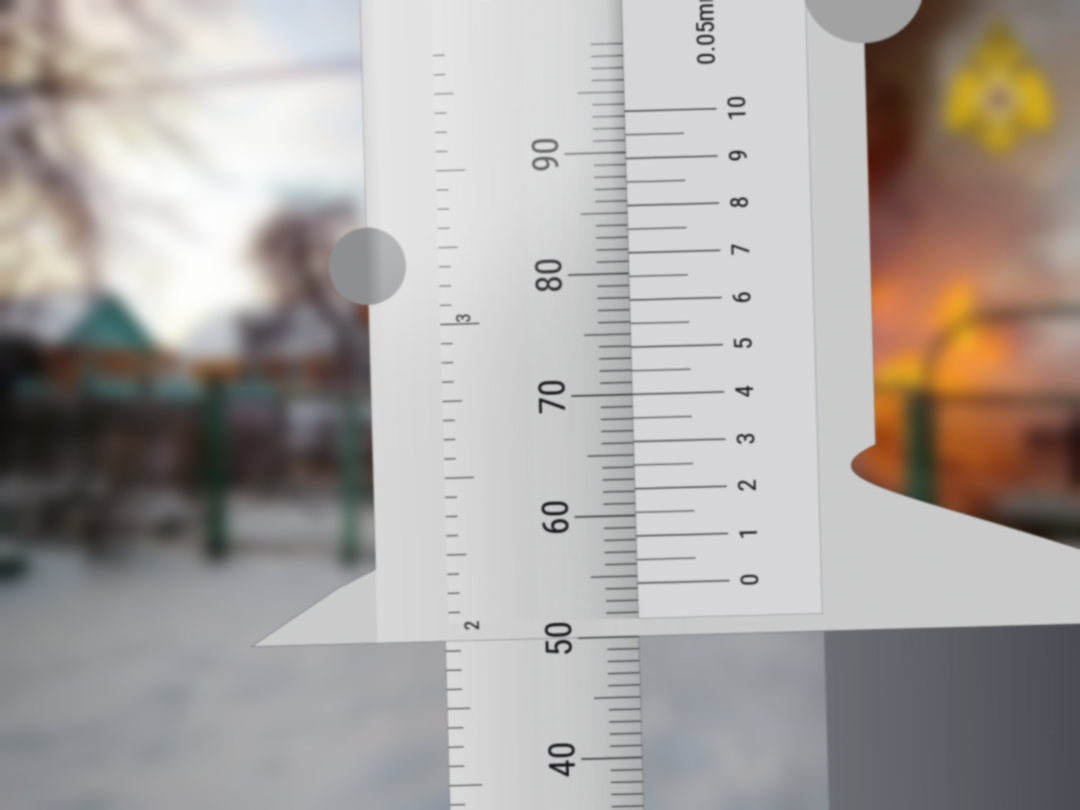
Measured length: 54.4 mm
